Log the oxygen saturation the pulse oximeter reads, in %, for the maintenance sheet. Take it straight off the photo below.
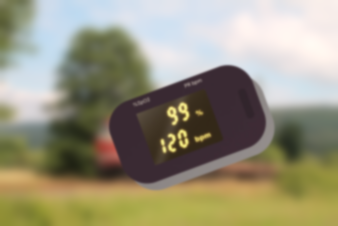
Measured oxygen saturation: 99 %
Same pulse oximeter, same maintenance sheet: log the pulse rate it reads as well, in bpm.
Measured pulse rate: 120 bpm
